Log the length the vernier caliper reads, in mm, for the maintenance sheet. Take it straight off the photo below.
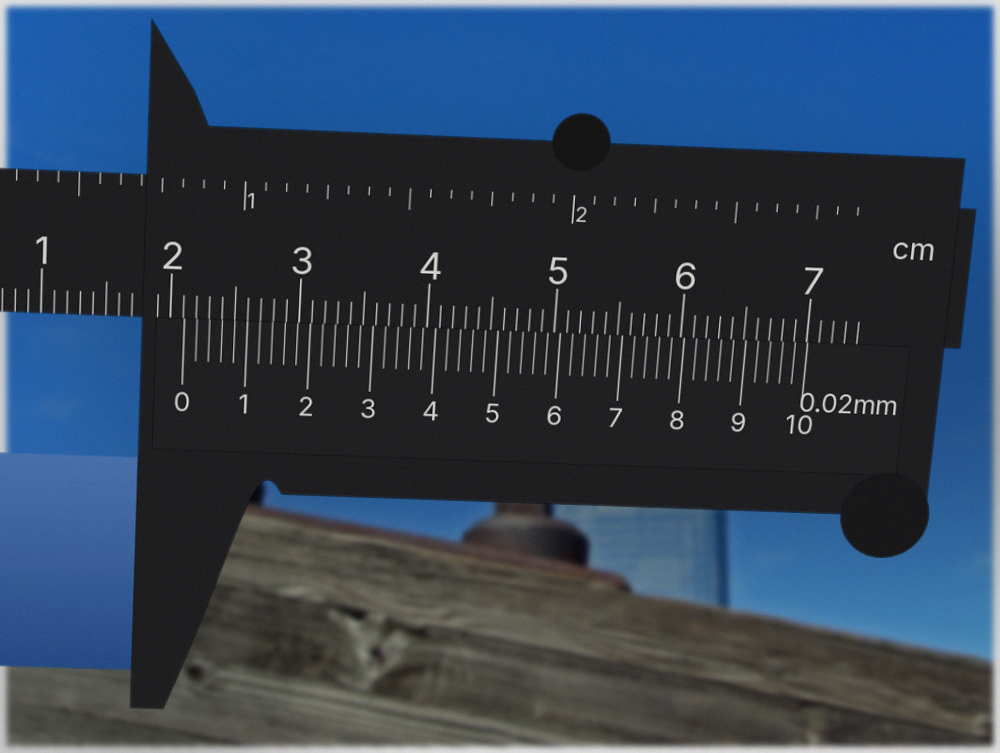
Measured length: 21.1 mm
